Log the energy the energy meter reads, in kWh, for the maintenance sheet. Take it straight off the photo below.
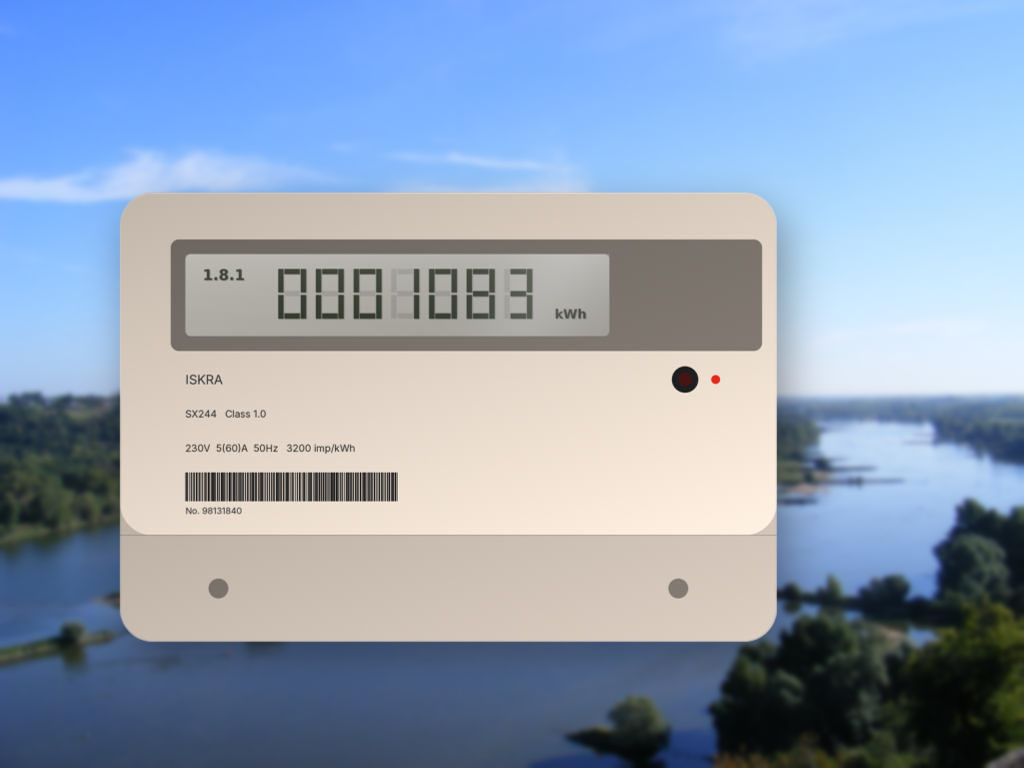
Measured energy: 1083 kWh
